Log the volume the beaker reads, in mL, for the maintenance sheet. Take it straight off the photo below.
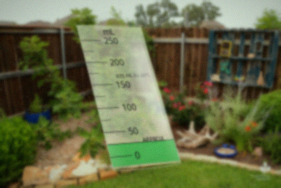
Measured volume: 25 mL
